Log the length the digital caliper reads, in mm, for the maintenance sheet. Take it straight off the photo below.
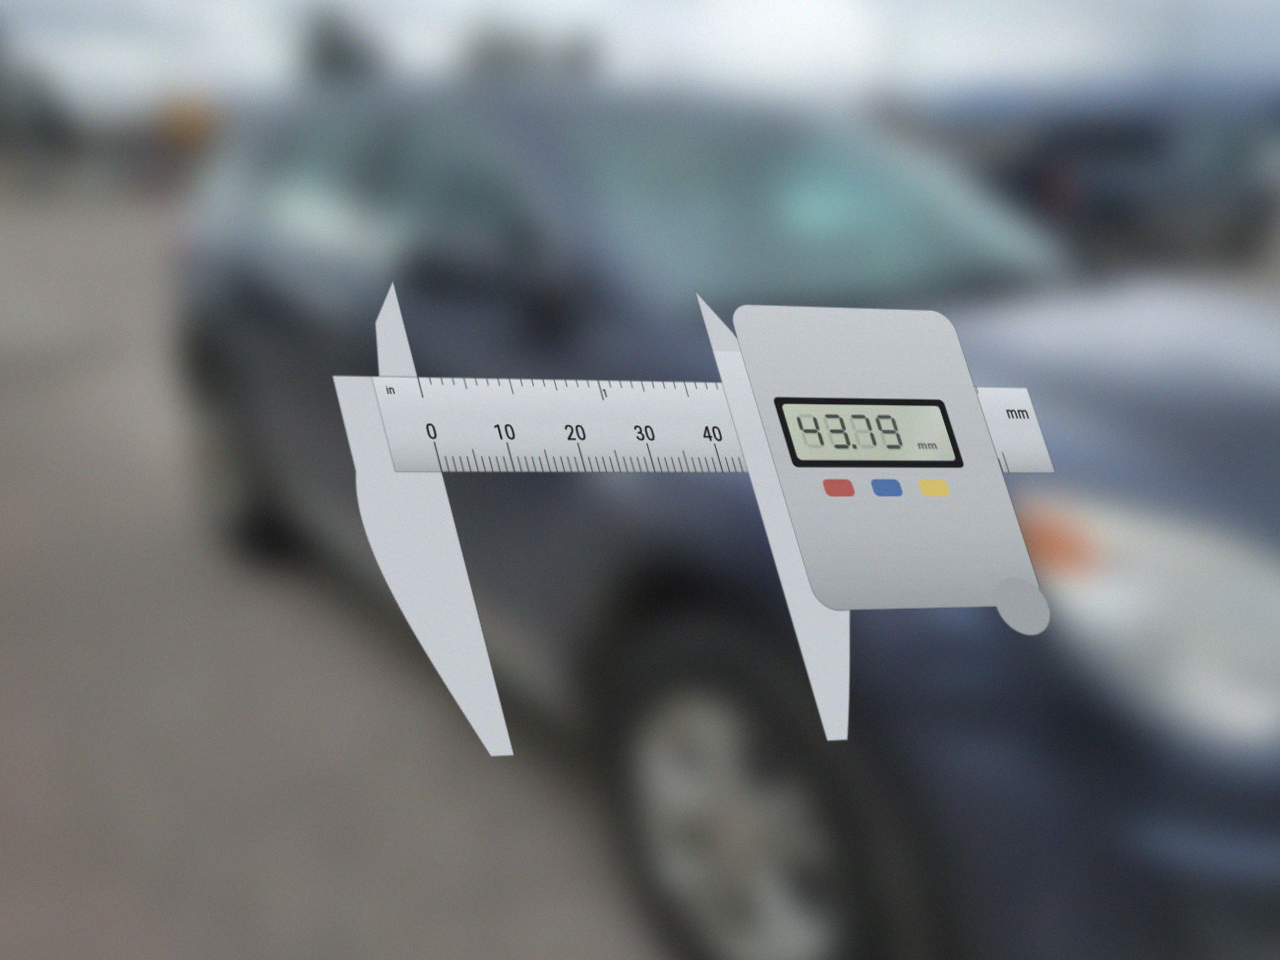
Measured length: 43.79 mm
